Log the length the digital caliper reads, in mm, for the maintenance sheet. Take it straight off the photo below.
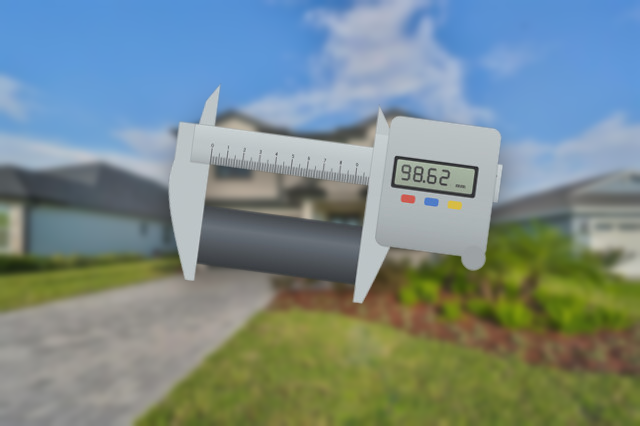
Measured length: 98.62 mm
